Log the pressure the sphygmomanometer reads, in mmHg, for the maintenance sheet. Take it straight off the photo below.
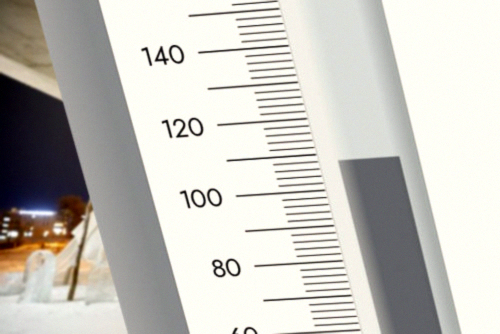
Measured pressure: 108 mmHg
